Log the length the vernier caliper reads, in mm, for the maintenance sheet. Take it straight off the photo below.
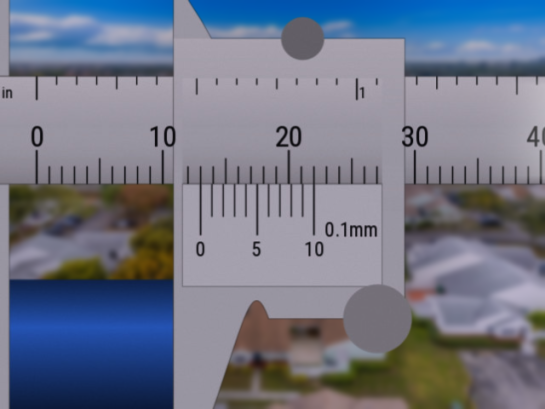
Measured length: 13.0 mm
